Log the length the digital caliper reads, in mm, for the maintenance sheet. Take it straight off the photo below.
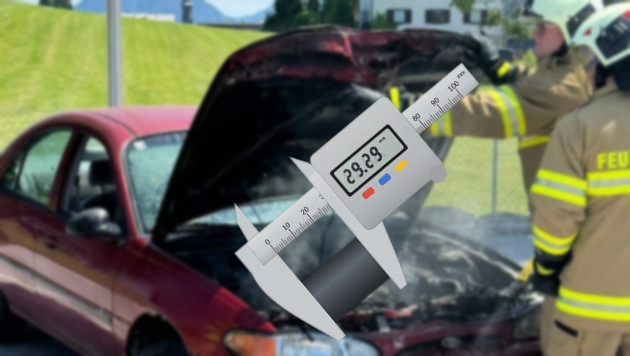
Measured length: 29.29 mm
